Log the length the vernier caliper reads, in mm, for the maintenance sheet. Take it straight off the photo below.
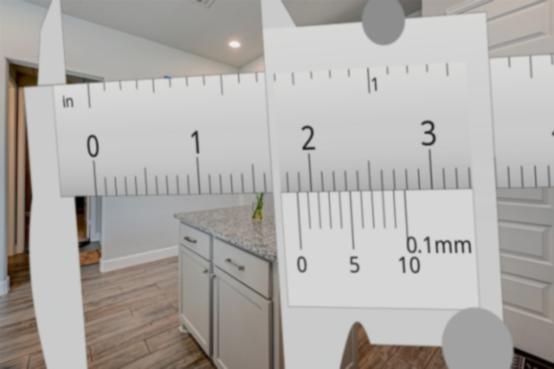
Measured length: 18.8 mm
